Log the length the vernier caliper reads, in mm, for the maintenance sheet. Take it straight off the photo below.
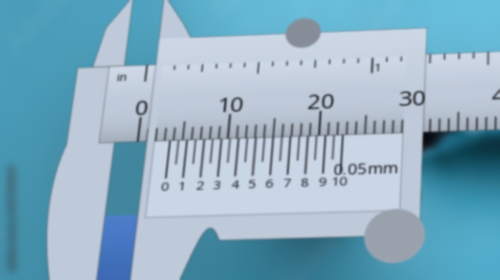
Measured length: 3.6 mm
